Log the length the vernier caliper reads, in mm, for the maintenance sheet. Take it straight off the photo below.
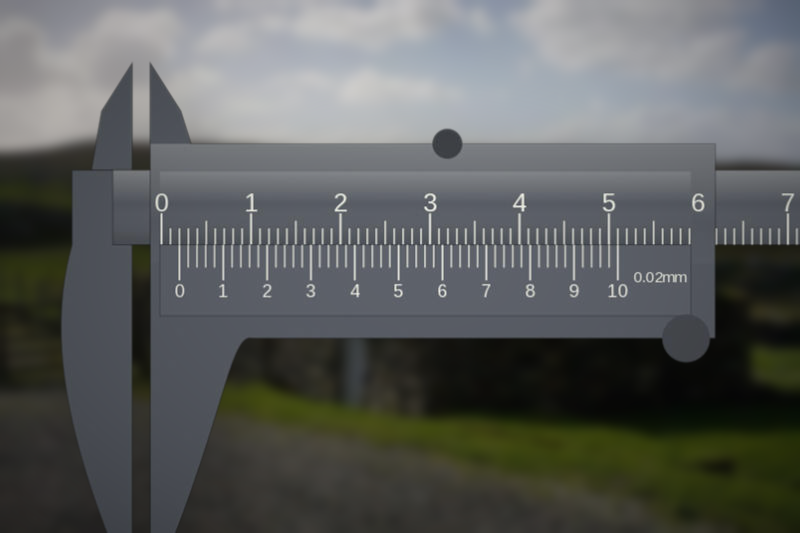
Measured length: 2.0 mm
